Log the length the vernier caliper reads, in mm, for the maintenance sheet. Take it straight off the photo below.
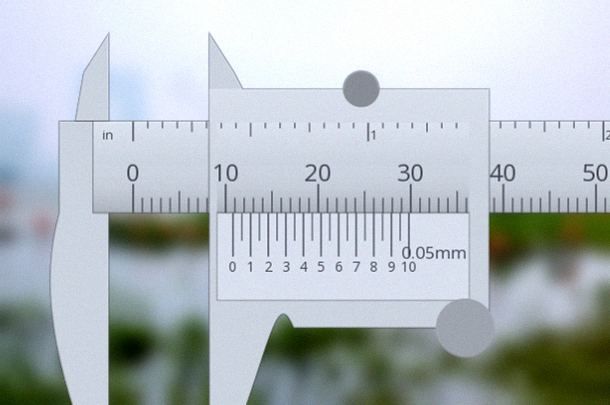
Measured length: 10.8 mm
